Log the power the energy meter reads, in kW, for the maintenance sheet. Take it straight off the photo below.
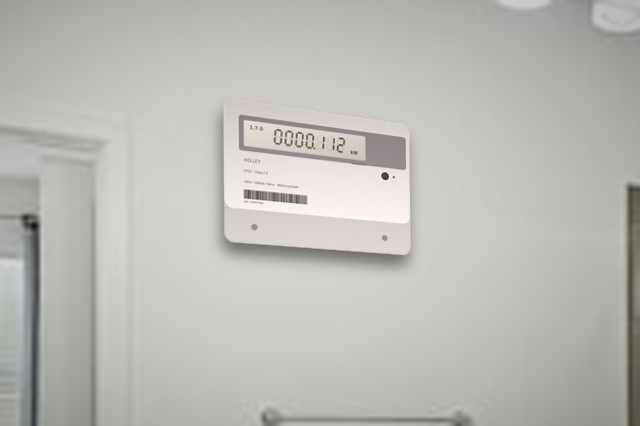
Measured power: 0.112 kW
